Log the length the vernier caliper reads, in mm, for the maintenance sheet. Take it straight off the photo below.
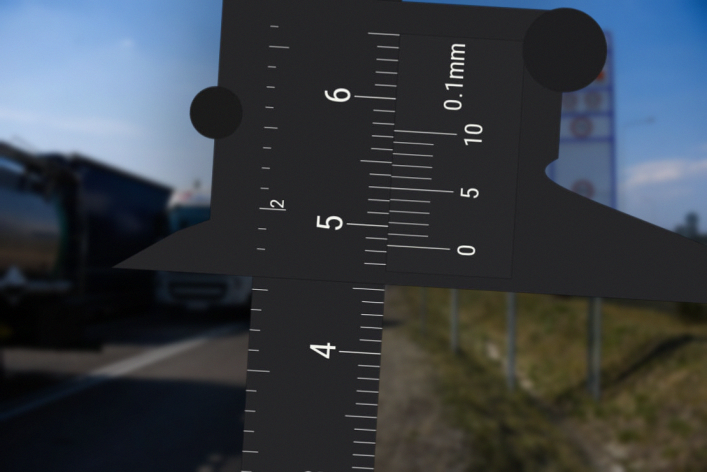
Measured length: 48.5 mm
